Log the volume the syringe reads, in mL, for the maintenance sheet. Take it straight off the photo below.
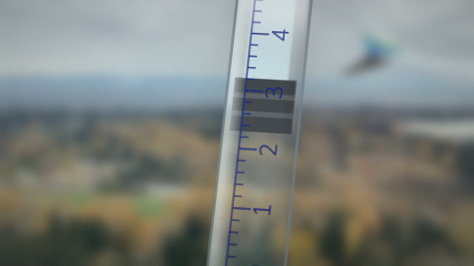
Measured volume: 2.3 mL
